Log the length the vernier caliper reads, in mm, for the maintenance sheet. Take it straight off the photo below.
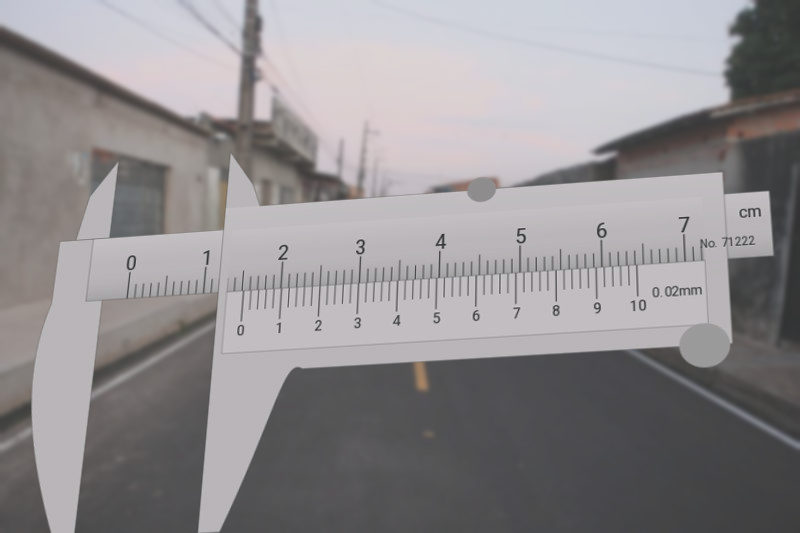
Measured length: 15.2 mm
